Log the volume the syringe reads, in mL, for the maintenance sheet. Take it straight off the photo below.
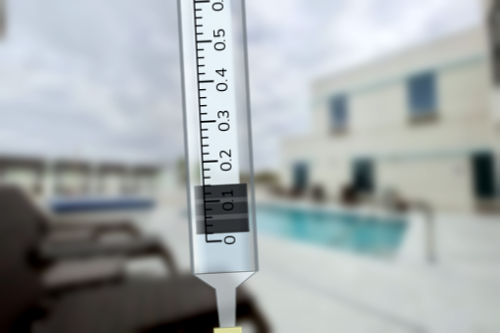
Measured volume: 0.02 mL
